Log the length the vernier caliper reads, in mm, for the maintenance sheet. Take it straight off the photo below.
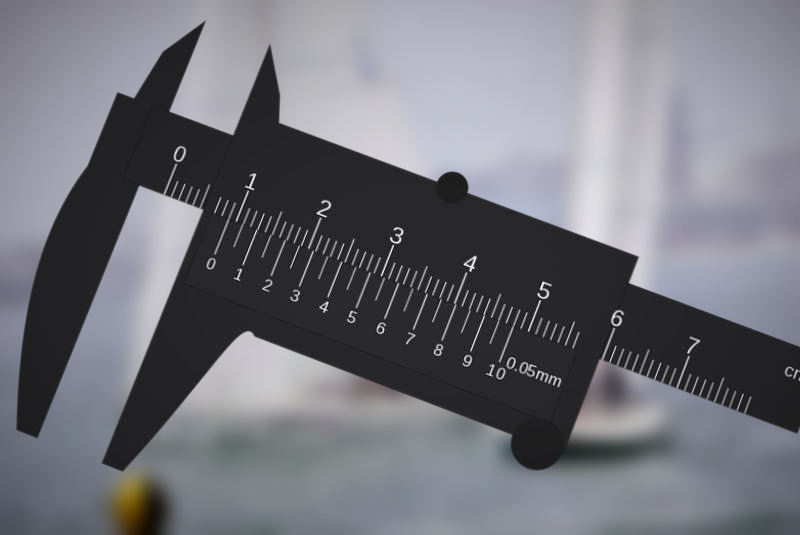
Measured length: 9.0 mm
